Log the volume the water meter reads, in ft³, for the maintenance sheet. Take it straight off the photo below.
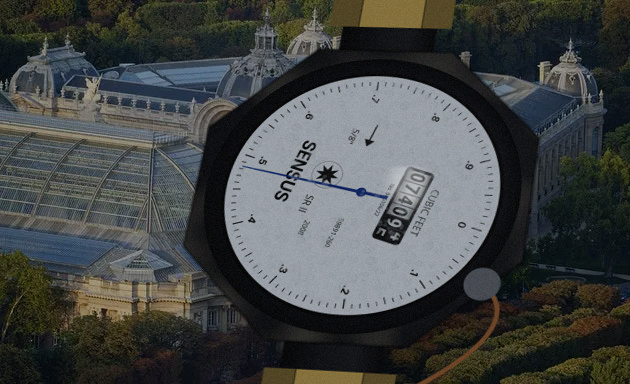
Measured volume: 74094.48 ft³
